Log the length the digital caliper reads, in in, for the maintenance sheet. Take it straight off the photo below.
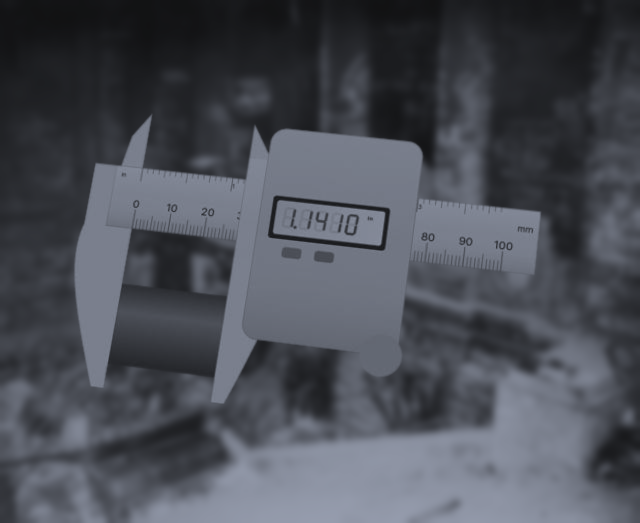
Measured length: 1.1410 in
